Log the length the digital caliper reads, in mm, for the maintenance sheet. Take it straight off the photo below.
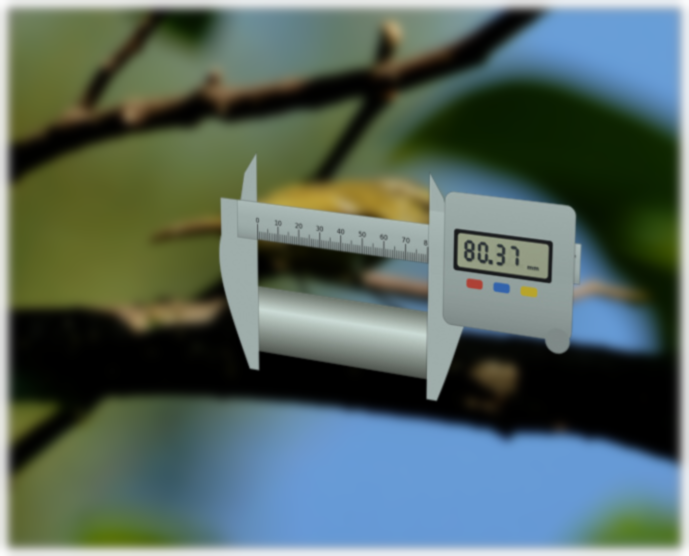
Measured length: 80.37 mm
